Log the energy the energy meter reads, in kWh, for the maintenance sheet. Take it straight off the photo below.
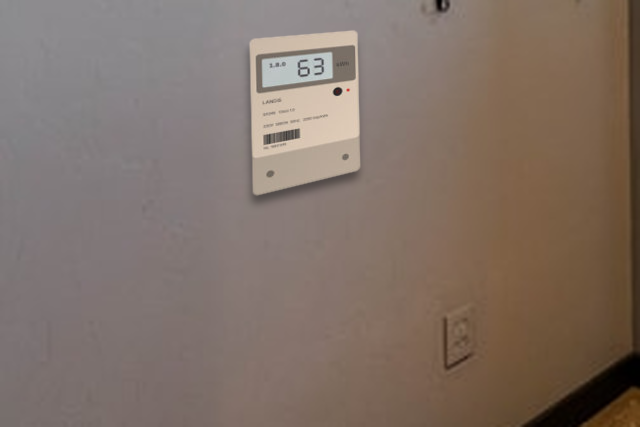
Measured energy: 63 kWh
